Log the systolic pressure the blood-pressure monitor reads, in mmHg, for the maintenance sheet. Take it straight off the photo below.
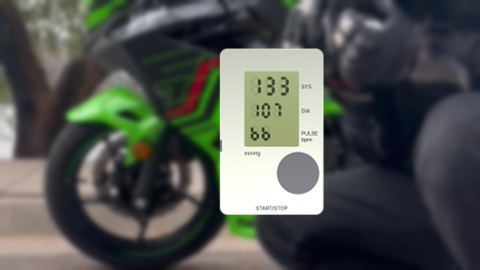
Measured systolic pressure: 133 mmHg
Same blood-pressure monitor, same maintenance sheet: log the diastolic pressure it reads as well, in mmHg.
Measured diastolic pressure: 107 mmHg
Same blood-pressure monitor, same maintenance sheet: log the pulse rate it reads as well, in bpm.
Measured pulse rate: 66 bpm
